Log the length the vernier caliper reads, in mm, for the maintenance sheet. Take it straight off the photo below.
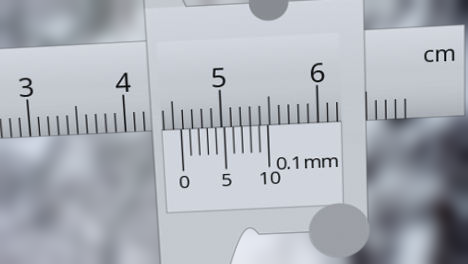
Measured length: 45.8 mm
